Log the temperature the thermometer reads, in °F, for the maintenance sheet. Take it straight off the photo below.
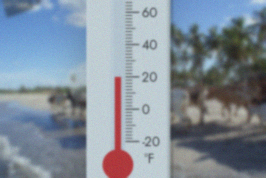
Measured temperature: 20 °F
